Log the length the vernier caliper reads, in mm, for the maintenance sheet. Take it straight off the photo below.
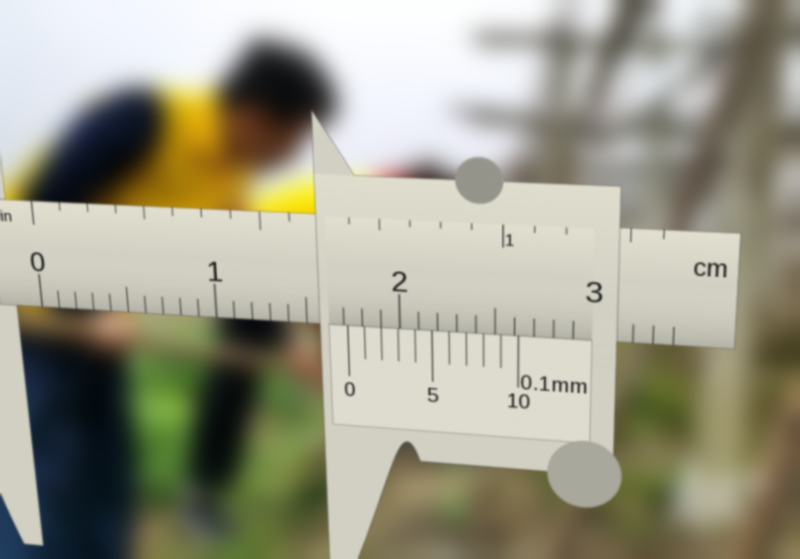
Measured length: 17.2 mm
